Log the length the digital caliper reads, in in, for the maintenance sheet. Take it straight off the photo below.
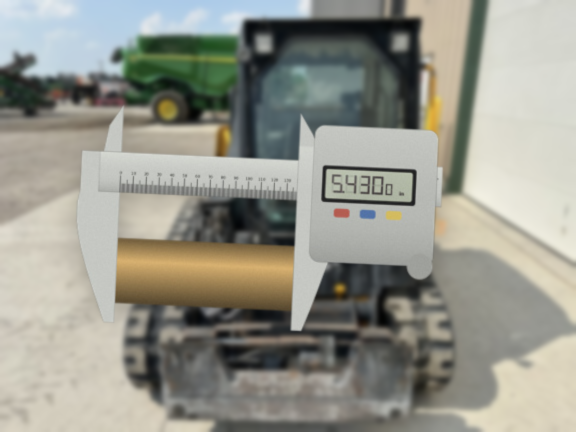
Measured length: 5.4300 in
